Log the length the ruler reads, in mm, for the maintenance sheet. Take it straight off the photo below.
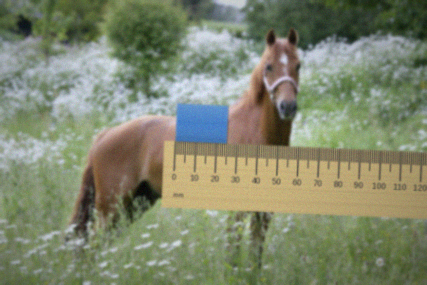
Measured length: 25 mm
